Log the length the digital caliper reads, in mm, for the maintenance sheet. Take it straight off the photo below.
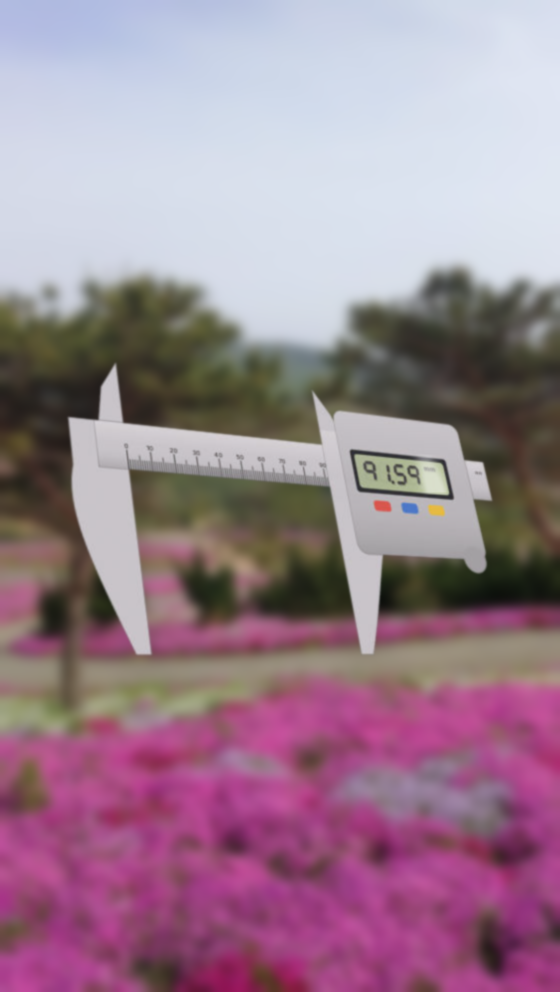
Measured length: 91.59 mm
